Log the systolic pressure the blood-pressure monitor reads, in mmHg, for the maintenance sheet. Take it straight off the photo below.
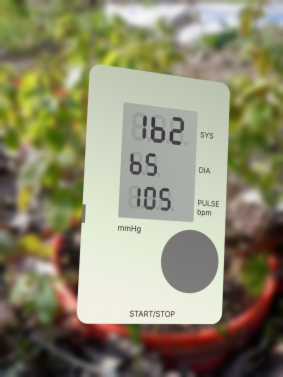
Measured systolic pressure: 162 mmHg
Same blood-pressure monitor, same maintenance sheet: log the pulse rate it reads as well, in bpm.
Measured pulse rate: 105 bpm
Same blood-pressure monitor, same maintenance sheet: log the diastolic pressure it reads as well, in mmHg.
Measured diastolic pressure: 65 mmHg
